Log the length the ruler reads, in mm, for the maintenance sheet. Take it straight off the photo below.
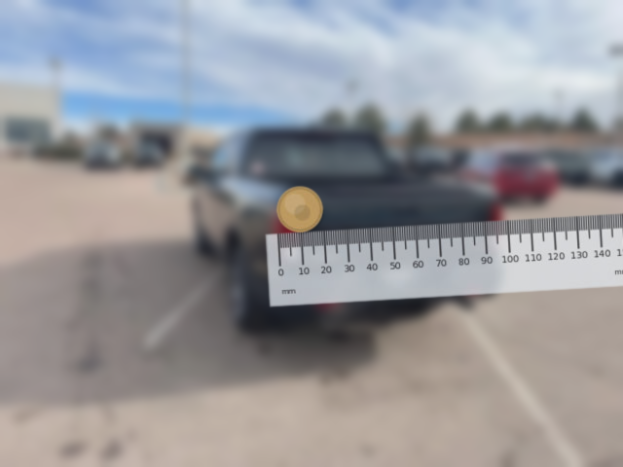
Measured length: 20 mm
